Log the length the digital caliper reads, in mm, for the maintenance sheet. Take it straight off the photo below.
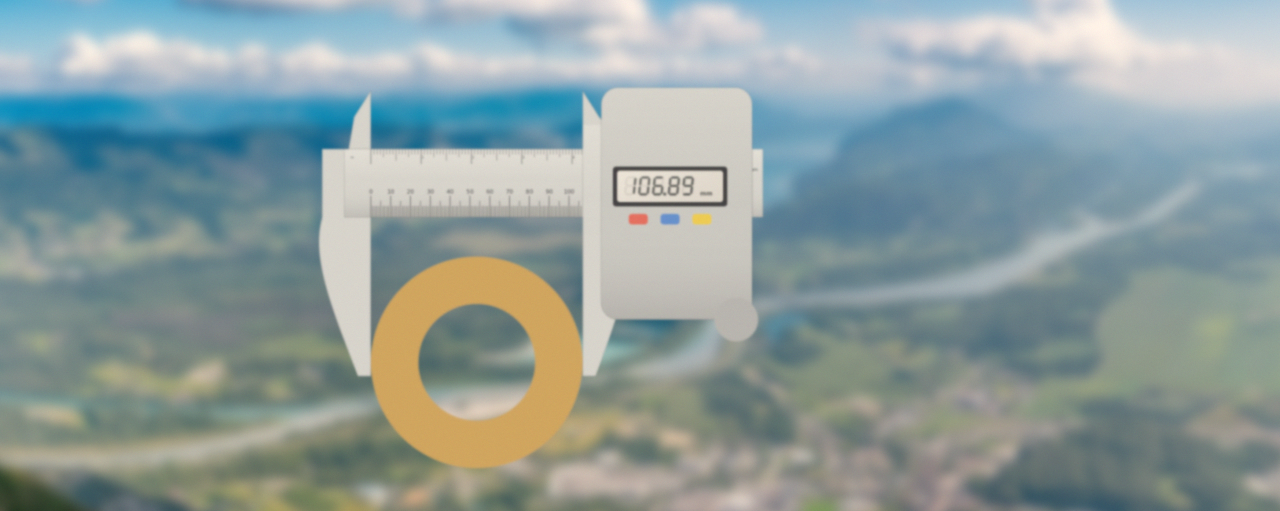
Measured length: 106.89 mm
